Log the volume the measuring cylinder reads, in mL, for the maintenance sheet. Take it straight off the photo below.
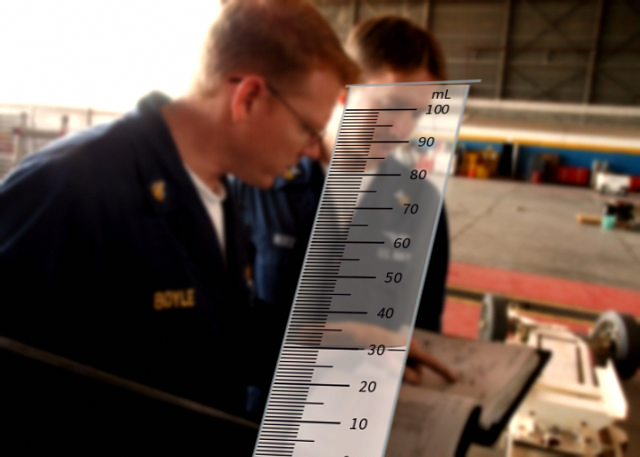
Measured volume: 30 mL
